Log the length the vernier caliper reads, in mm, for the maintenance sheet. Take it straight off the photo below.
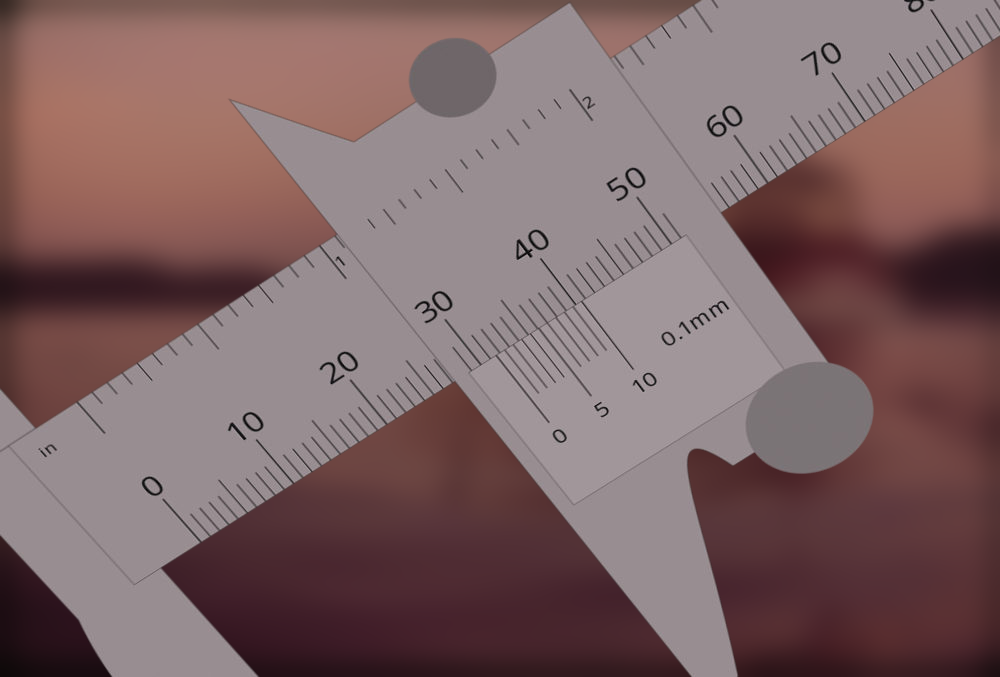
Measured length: 31.6 mm
